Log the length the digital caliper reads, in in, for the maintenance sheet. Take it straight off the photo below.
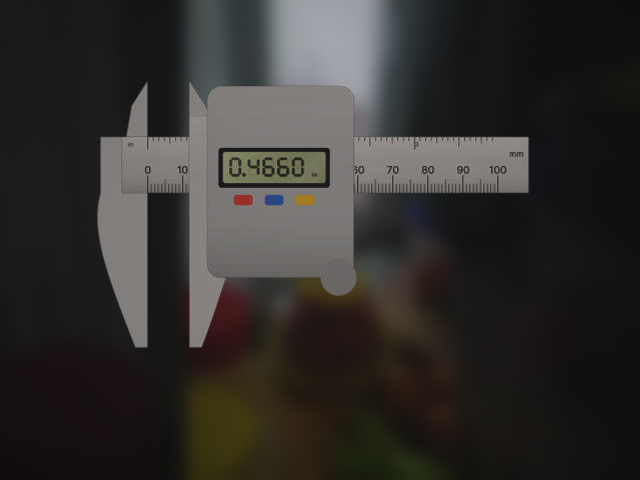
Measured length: 0.4660 in
